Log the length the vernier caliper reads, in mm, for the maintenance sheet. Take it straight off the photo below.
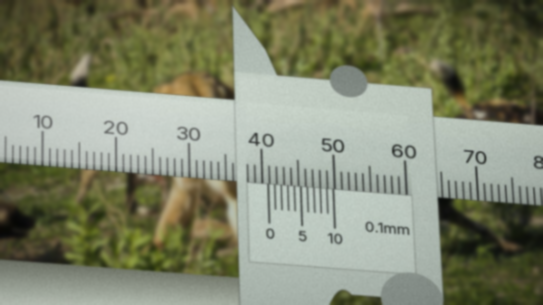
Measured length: 40.8 mm
